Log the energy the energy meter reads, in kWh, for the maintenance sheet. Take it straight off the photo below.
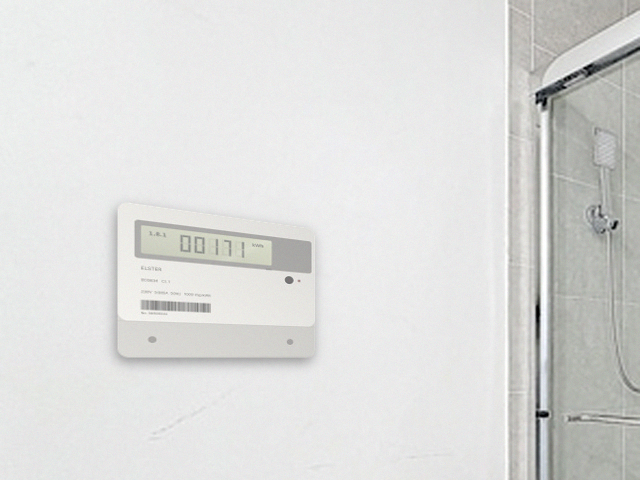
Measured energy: 171 kWh
